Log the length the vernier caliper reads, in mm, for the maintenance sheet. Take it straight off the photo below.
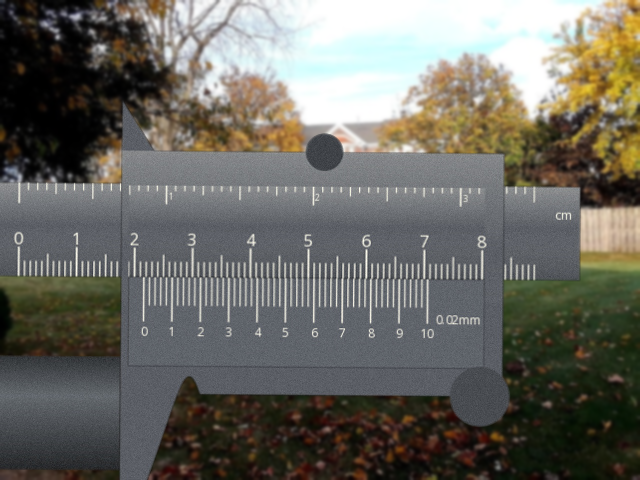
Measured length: 21.6 mm
